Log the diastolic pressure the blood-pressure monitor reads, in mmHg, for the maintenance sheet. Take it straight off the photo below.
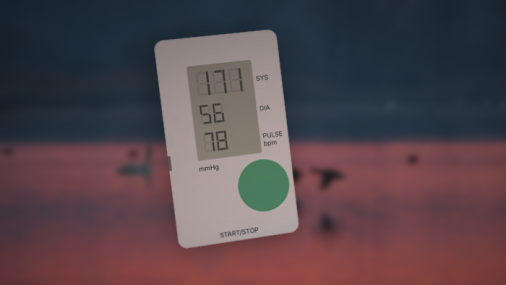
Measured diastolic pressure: 56 mmHg
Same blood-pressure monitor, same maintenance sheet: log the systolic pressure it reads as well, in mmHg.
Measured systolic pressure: 171 mmHg
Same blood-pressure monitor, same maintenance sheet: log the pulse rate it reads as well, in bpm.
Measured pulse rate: 78 bpm
